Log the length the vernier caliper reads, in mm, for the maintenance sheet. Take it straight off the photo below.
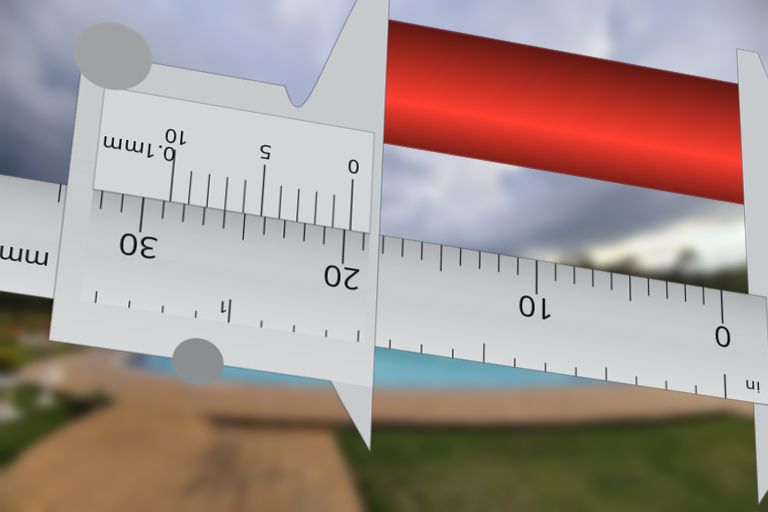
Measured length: 19.7 mm
